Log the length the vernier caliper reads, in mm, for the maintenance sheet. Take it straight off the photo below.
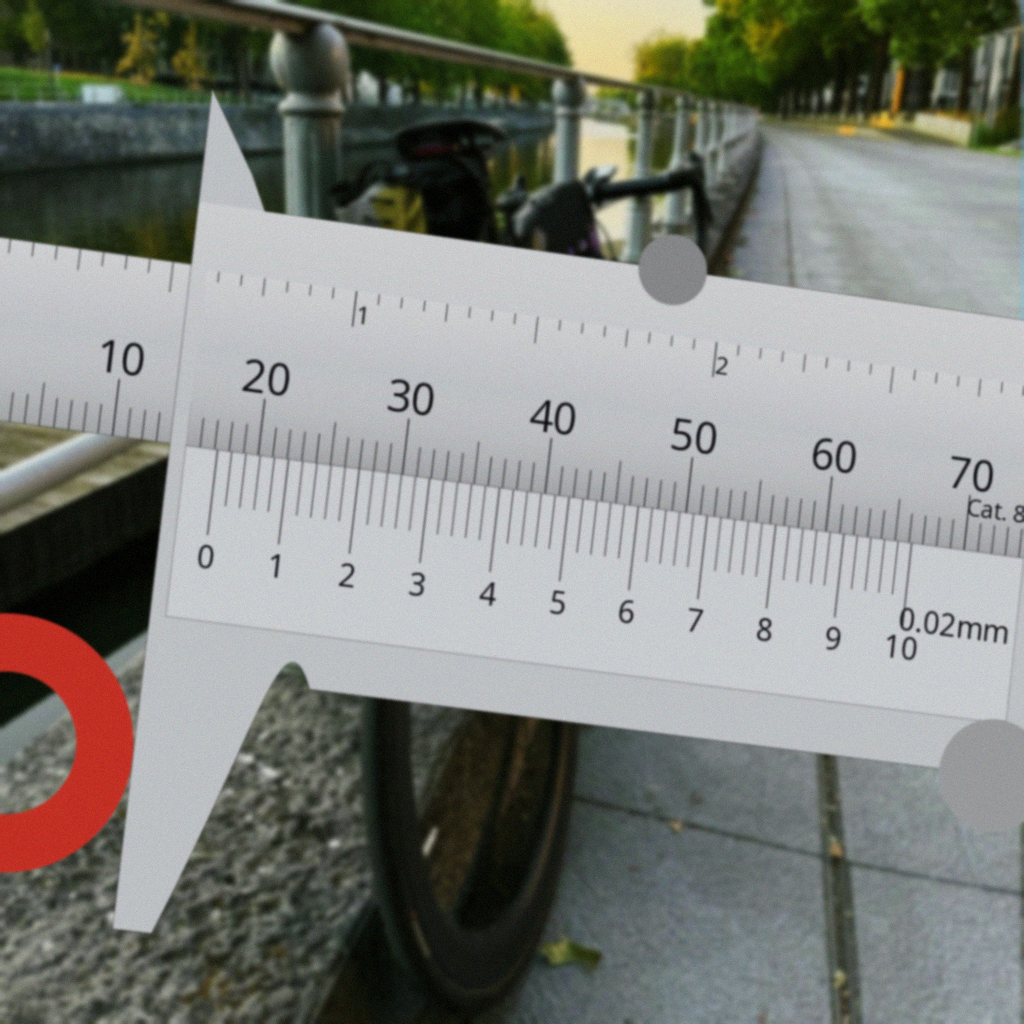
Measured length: 17.2 mm
